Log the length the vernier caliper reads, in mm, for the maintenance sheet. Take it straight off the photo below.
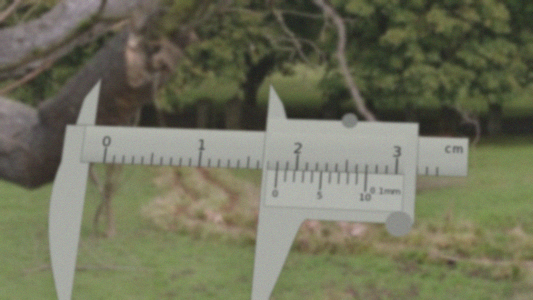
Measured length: 18.0 mm
